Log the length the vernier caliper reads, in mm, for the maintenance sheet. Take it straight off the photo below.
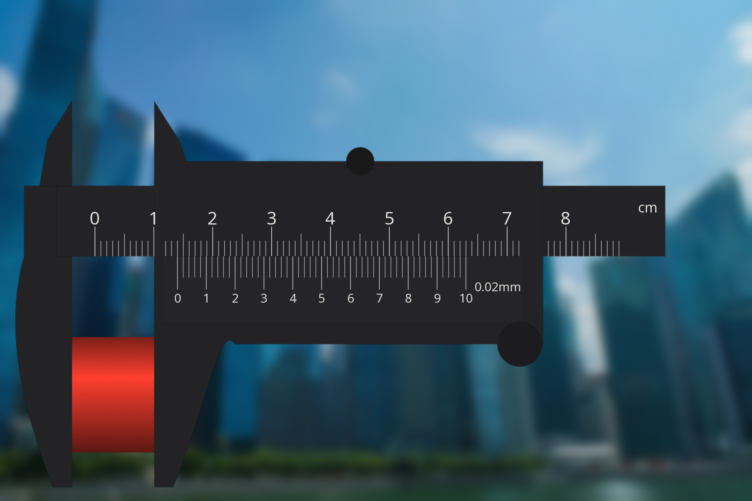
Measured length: 14.0 mm
